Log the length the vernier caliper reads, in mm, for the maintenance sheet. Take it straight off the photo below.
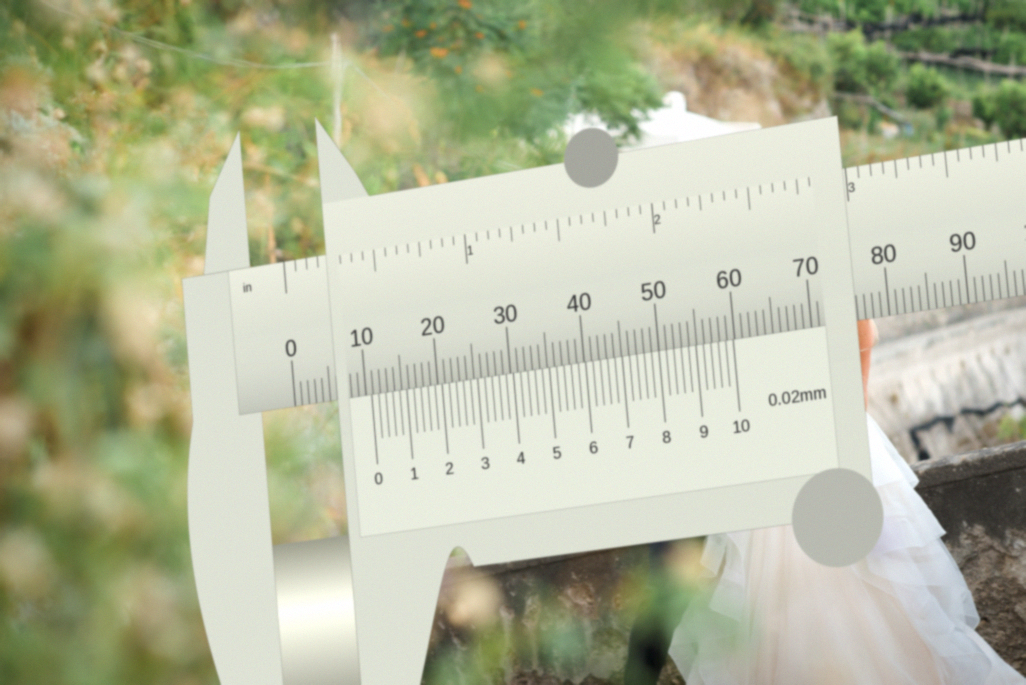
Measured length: 10.8 mm
